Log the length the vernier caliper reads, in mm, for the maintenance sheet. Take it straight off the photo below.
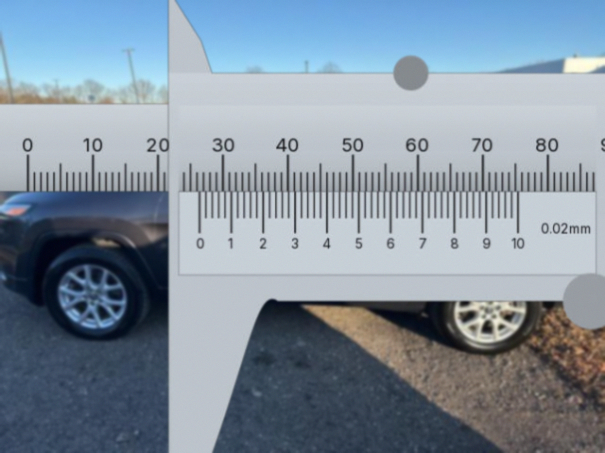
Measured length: 26.4 mm
